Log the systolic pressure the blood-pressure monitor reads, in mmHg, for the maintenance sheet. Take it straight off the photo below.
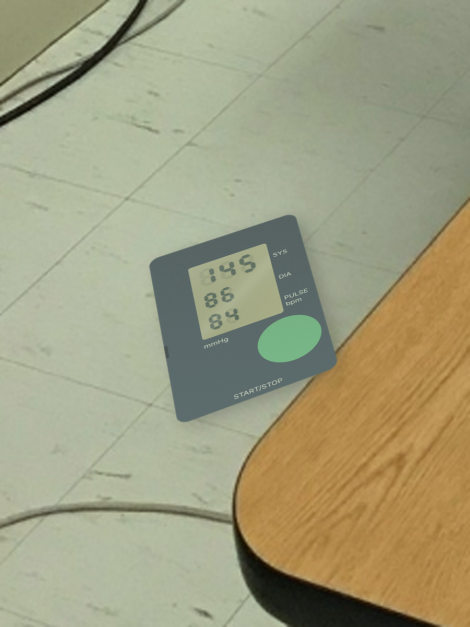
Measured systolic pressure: 145 mmHg
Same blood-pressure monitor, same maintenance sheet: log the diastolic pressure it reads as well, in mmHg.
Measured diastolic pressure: 86 mmHg
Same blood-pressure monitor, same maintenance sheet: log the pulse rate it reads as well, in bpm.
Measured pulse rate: 84 bpm
